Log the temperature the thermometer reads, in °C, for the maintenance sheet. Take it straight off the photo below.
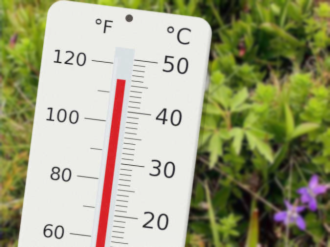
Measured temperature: 46 °C
